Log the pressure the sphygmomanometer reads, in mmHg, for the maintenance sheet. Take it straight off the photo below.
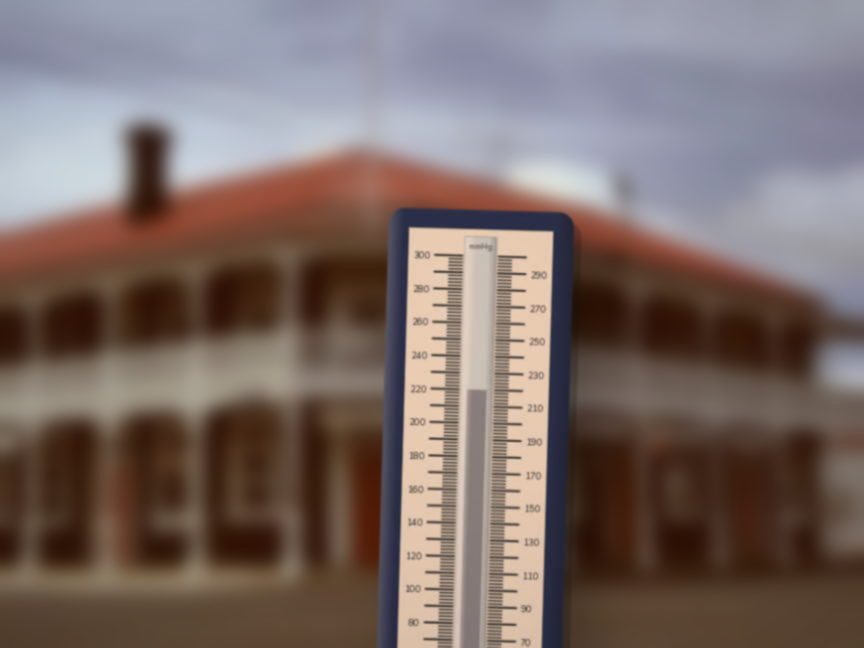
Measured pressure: 220 mmHg
